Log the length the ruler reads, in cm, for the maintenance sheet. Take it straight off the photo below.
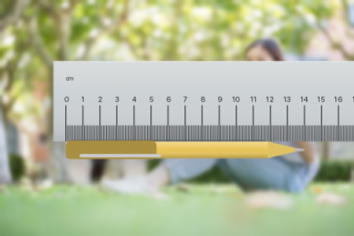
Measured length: 14 cm
